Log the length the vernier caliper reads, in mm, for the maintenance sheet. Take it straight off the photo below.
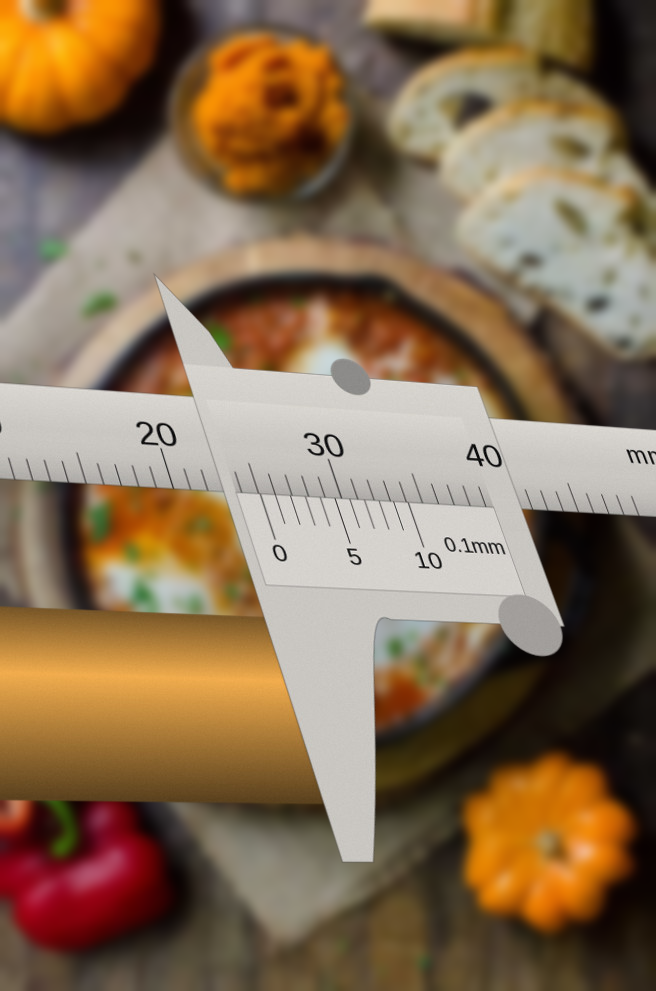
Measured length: 25.1 mm
